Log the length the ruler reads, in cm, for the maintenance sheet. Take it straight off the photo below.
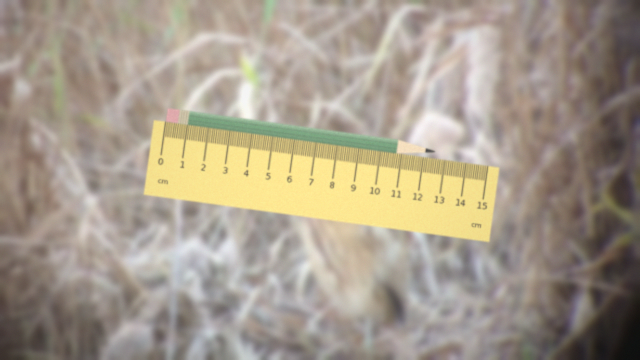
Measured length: 12.5 cm
